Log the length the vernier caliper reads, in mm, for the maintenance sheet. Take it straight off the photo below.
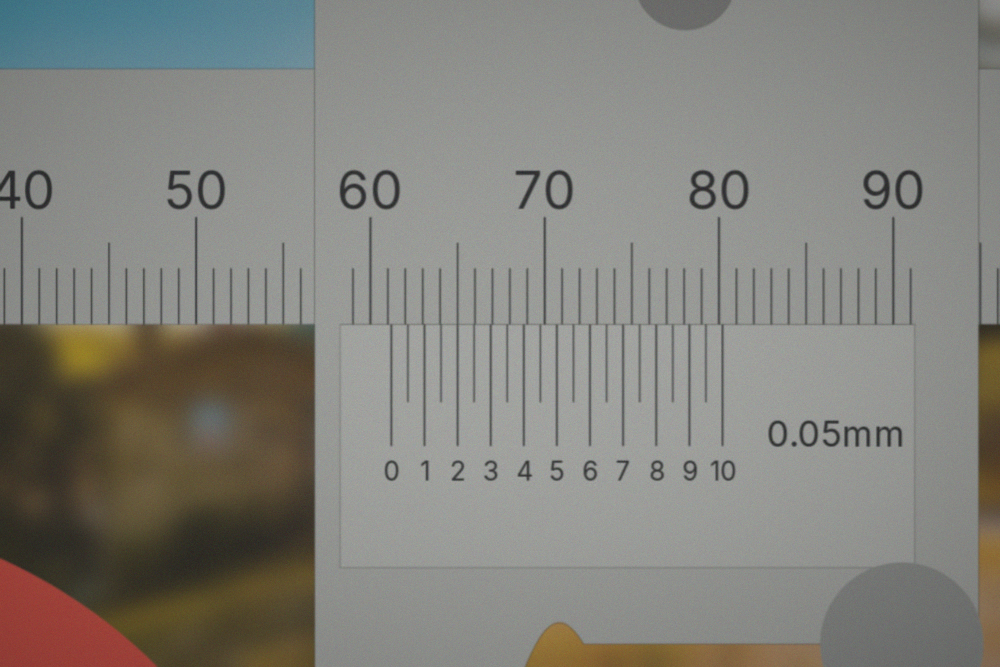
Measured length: 61.2 mm
